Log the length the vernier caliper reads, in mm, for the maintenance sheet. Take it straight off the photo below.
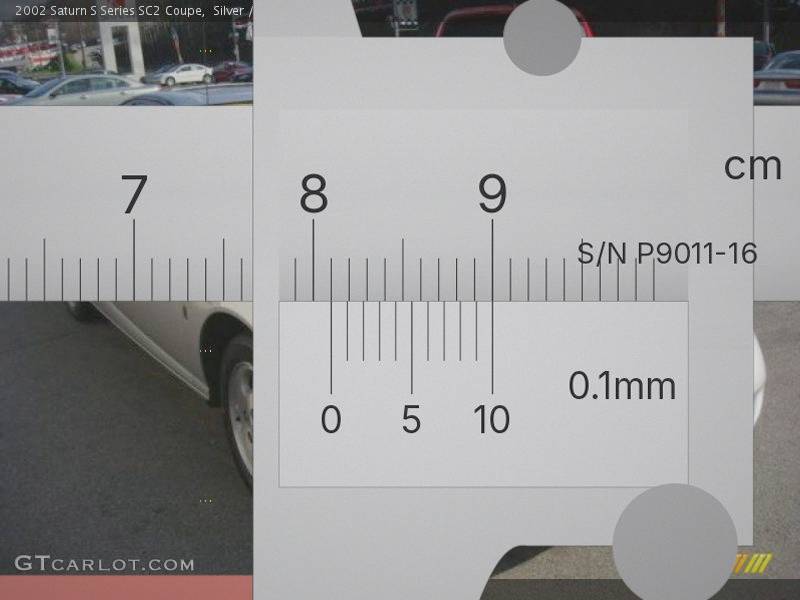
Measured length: 81.0 mm
